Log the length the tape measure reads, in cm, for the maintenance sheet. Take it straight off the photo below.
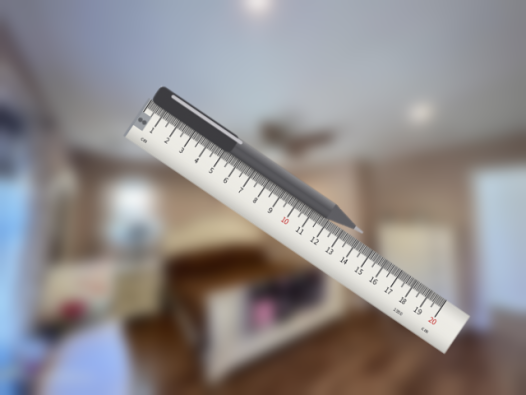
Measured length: 14 cm
